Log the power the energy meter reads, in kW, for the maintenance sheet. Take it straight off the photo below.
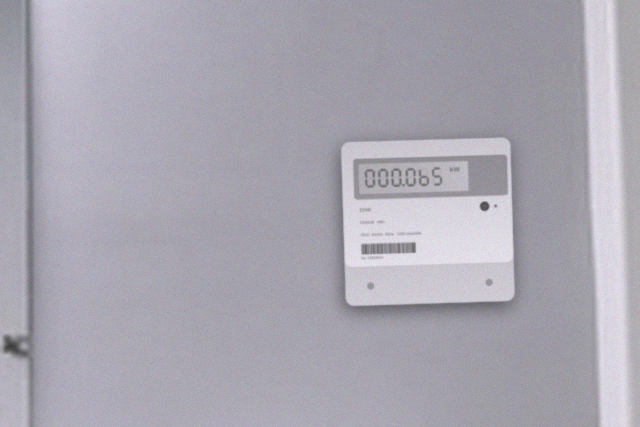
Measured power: 0.065 kW
